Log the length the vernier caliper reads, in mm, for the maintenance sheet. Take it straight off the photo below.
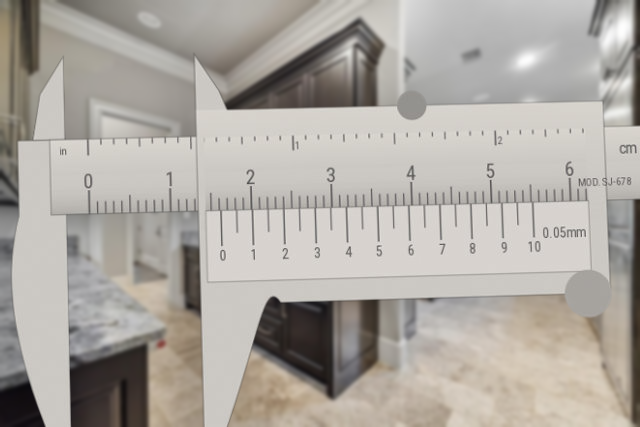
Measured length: 16.2 mm
